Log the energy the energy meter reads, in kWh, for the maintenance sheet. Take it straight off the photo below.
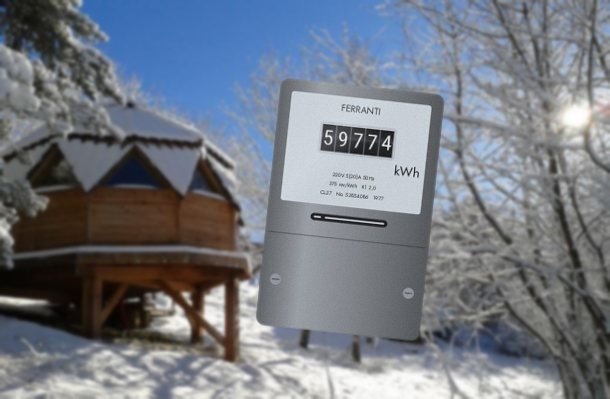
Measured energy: 59774 kWh
